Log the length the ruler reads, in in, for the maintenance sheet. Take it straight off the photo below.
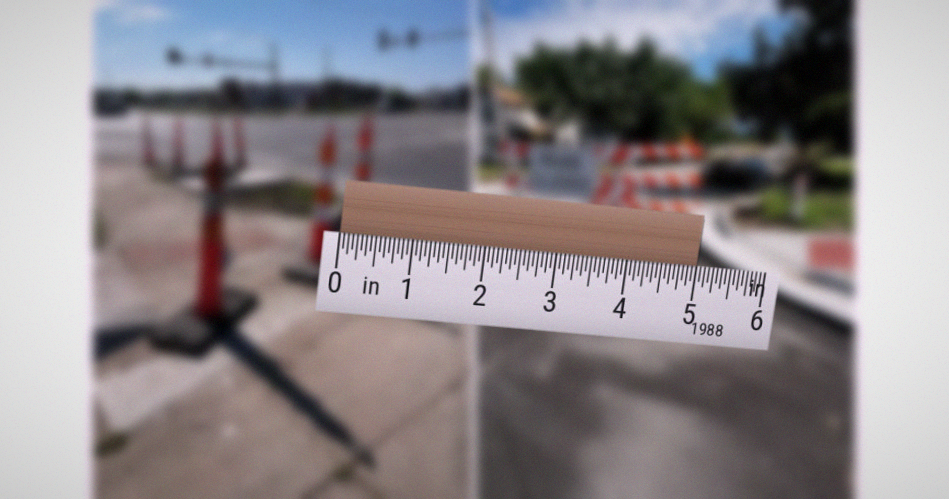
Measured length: 5 in
